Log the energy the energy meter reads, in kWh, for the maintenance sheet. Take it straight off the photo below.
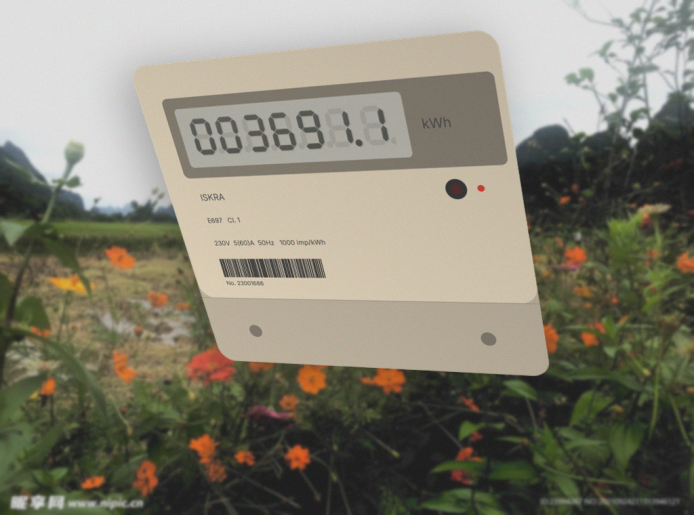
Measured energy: 3691.1 kWh
